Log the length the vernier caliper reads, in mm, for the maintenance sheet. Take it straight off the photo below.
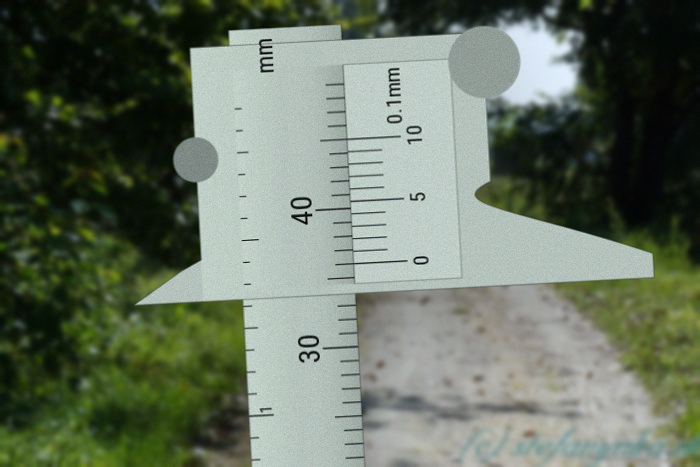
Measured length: 36.0 mm
